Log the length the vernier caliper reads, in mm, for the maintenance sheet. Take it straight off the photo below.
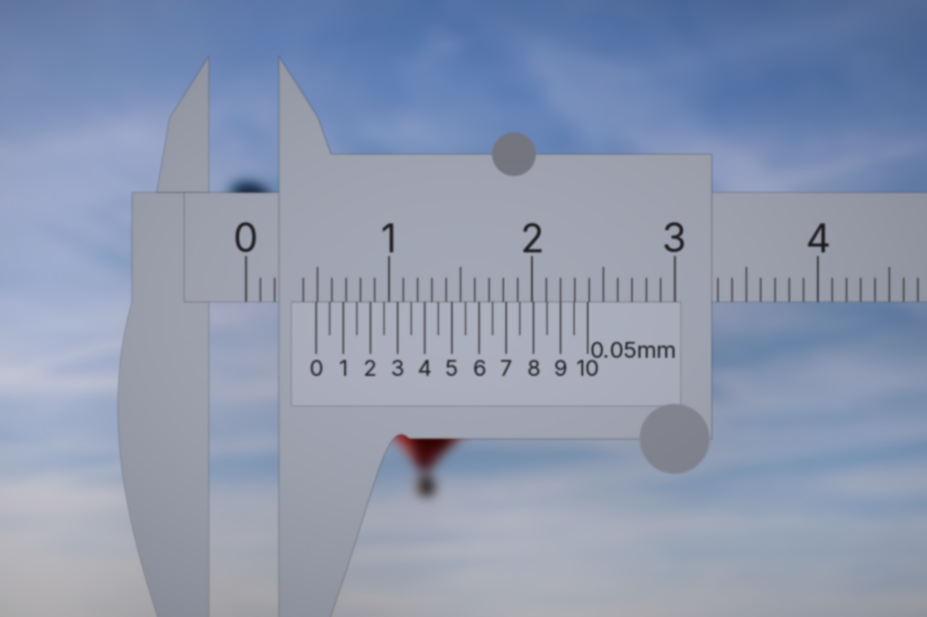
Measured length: 4.9 mm
